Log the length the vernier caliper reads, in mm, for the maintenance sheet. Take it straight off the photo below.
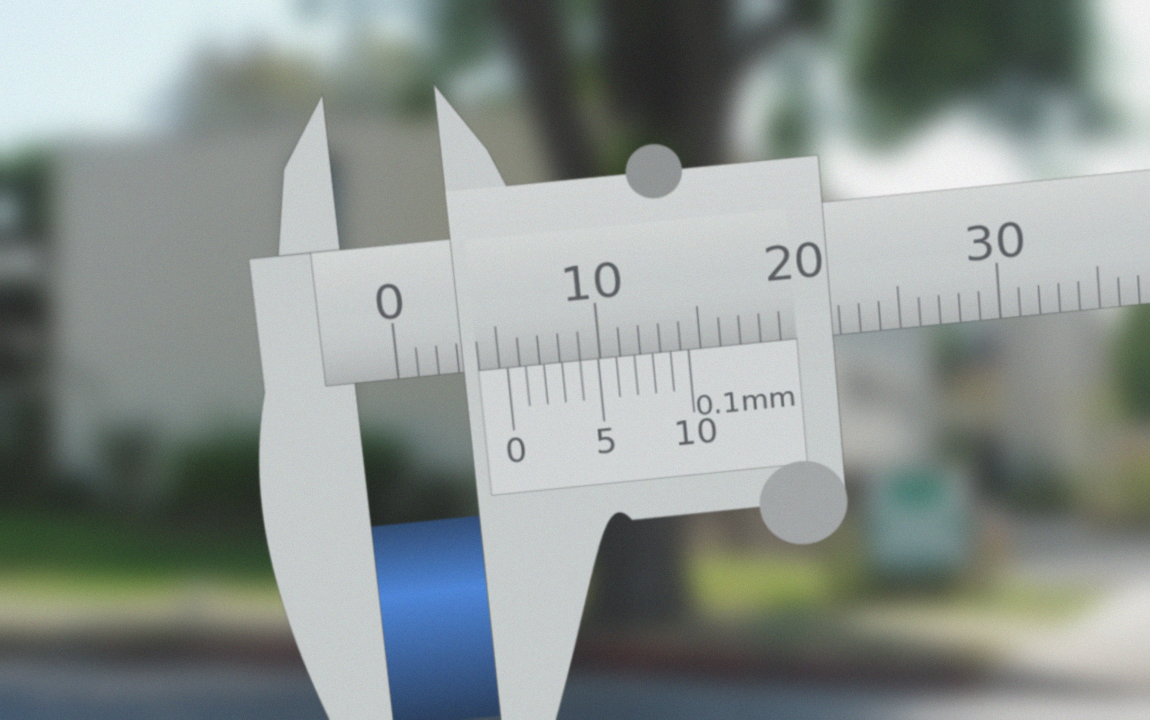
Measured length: 5.4 mm
